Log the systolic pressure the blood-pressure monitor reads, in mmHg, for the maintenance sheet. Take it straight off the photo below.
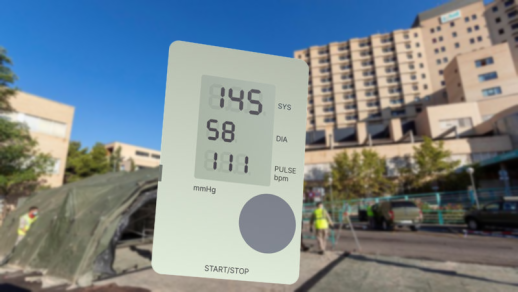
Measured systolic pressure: 145 mmHg
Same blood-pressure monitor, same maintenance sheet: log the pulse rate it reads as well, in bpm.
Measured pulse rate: 111 bpm
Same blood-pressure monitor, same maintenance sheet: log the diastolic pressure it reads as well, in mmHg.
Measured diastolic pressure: 58 mmHg
